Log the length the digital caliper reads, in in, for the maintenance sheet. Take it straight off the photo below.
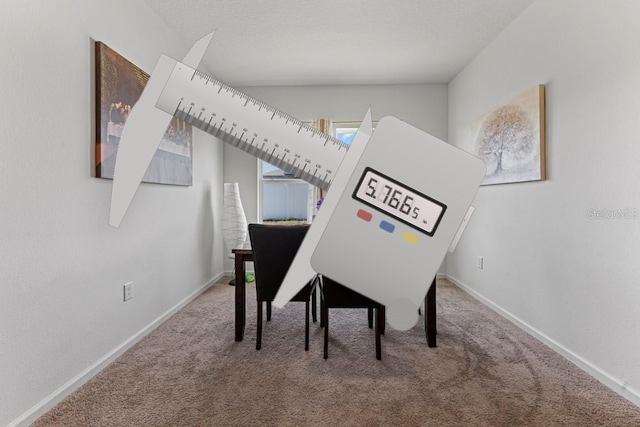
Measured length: 5.7665 in
